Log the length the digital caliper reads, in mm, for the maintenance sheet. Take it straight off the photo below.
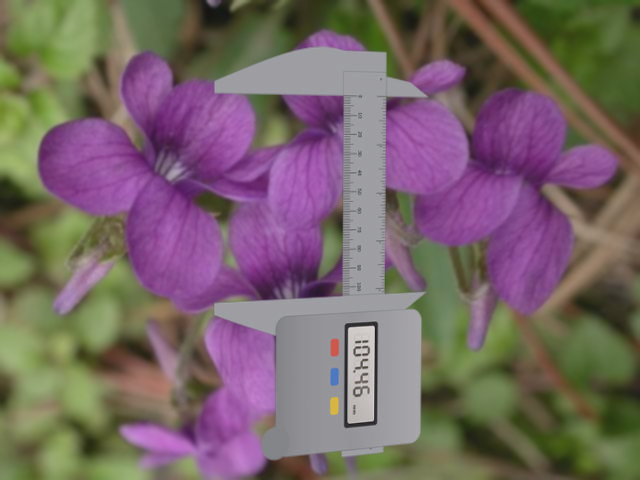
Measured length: 104.46 mm
